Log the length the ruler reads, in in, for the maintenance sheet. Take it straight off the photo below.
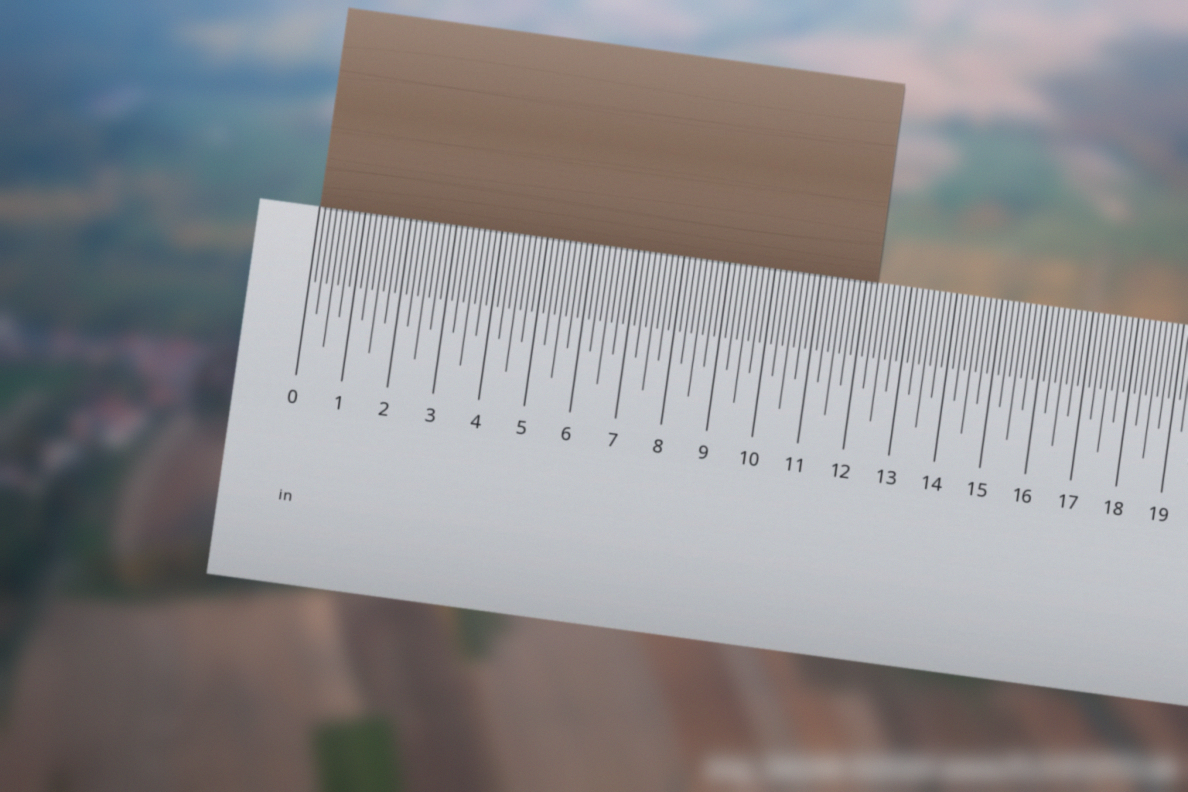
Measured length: 12.25 in
